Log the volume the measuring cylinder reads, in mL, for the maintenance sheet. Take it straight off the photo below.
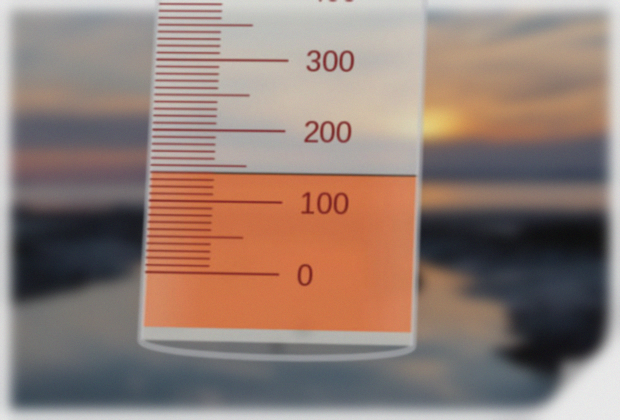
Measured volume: 140 mL
